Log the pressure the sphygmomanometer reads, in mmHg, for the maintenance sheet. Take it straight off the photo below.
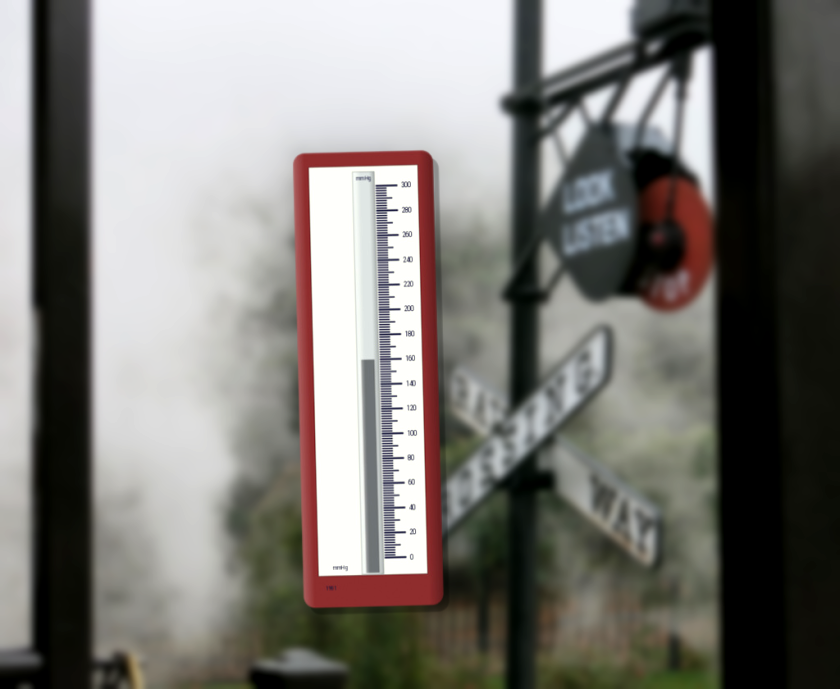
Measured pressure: 160 mmHg
